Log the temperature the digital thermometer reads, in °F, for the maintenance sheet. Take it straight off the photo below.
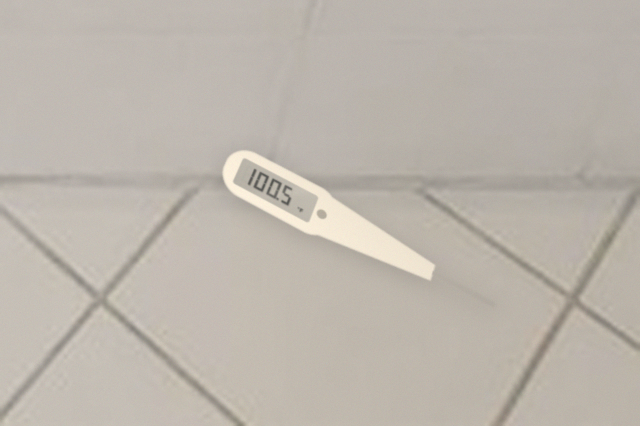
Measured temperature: 100.5 °F
